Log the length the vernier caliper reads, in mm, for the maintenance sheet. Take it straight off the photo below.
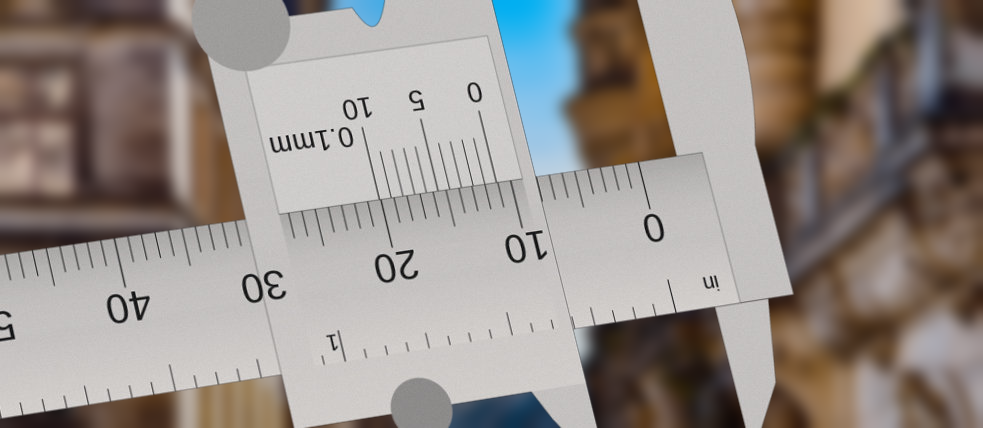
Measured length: 11.1 mm
